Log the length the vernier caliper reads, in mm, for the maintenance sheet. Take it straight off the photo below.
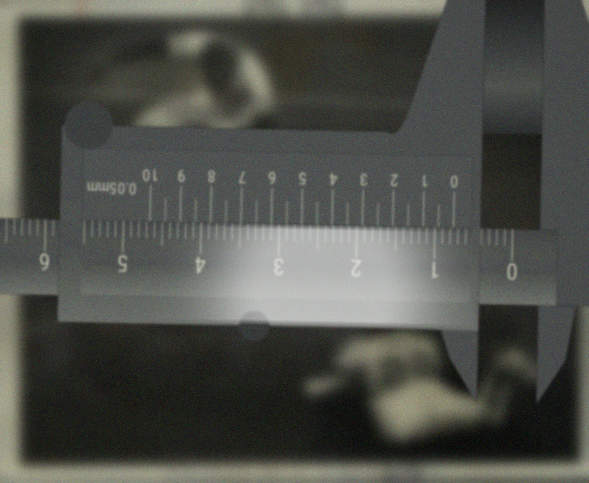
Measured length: 7.6 mm
